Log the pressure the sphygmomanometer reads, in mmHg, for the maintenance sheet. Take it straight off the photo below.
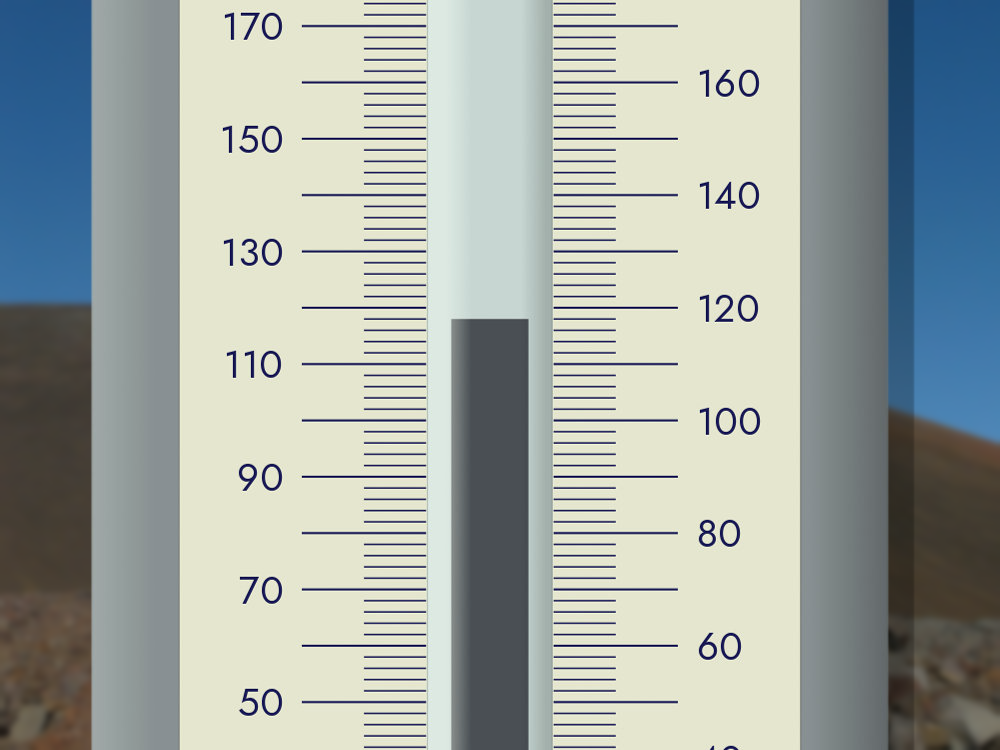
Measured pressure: 118 mmHg
